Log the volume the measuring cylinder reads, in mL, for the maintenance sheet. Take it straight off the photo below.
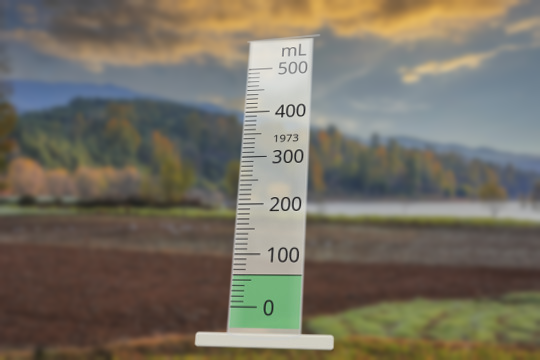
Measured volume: 60 mL
